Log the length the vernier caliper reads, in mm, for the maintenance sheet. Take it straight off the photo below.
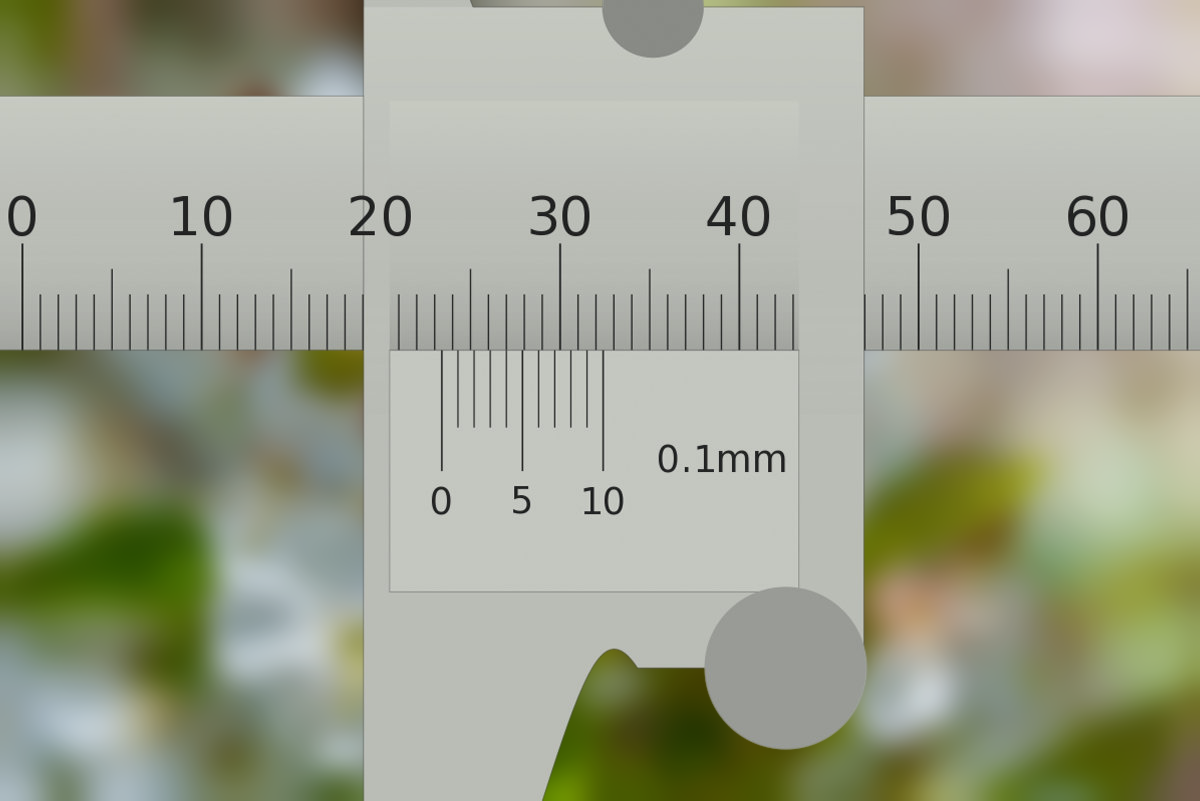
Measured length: 23.4 mm
